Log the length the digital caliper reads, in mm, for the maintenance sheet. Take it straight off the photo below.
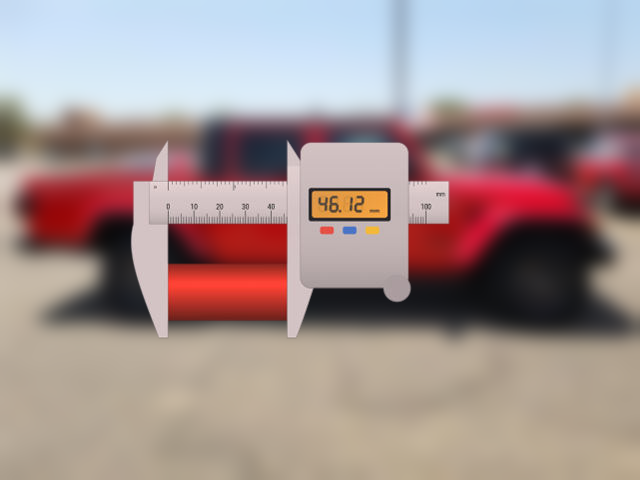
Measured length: 46.12 mm
